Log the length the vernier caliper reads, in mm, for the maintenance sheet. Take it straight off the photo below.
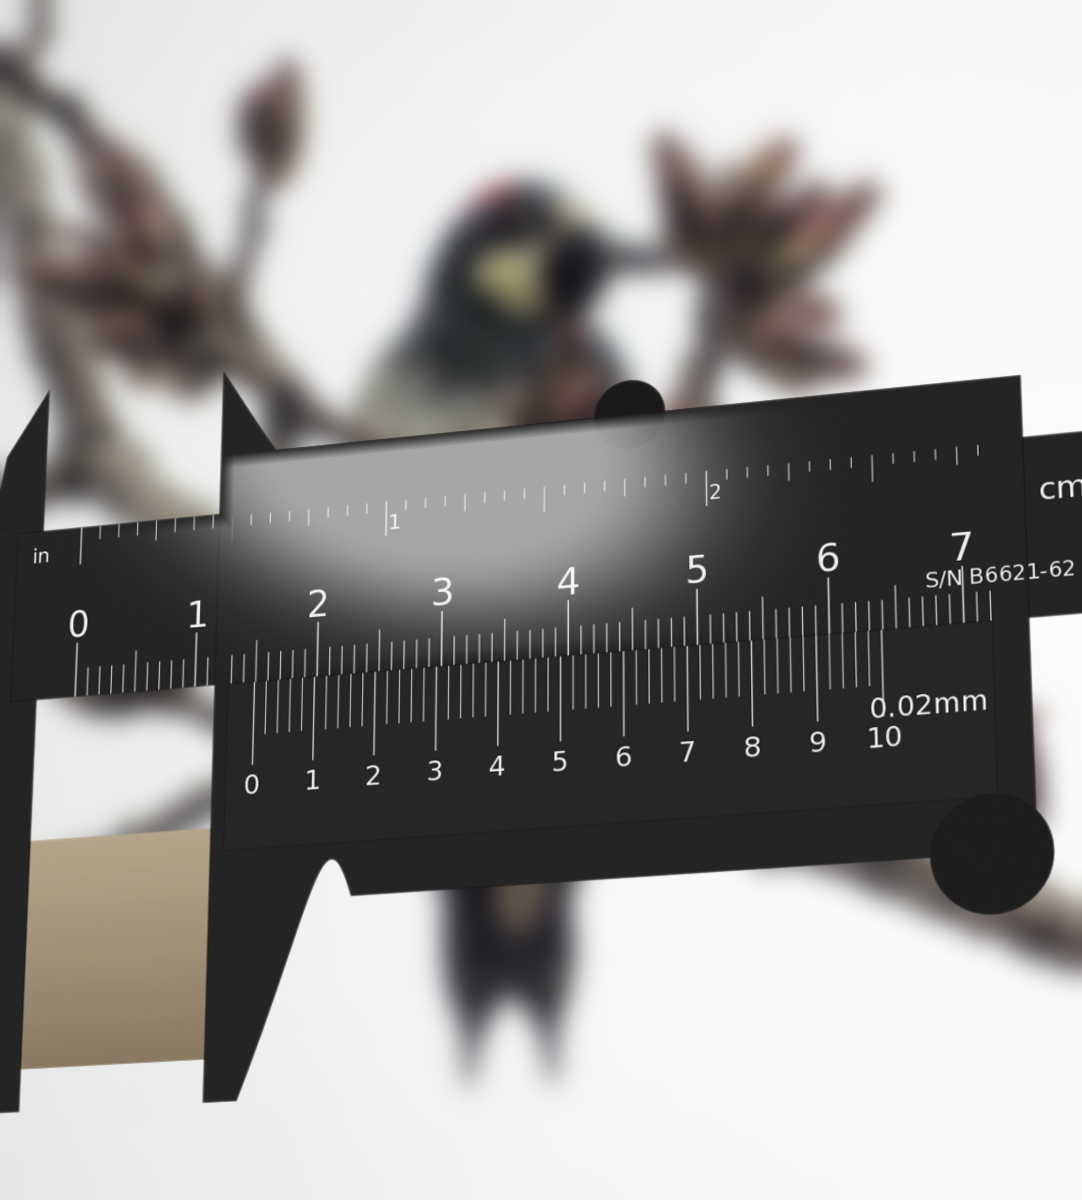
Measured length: 14.9 mm
